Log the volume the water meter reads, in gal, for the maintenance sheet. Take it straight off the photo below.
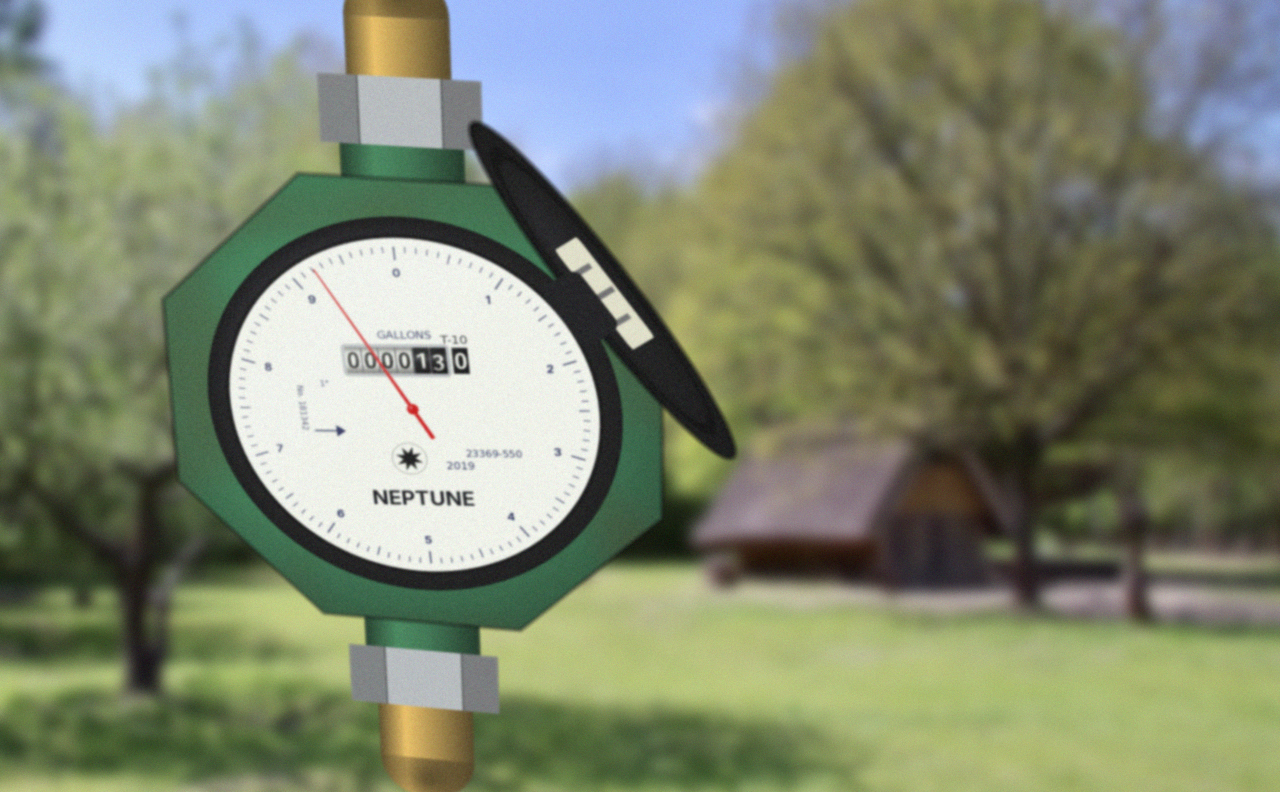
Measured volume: 129.2 gal
